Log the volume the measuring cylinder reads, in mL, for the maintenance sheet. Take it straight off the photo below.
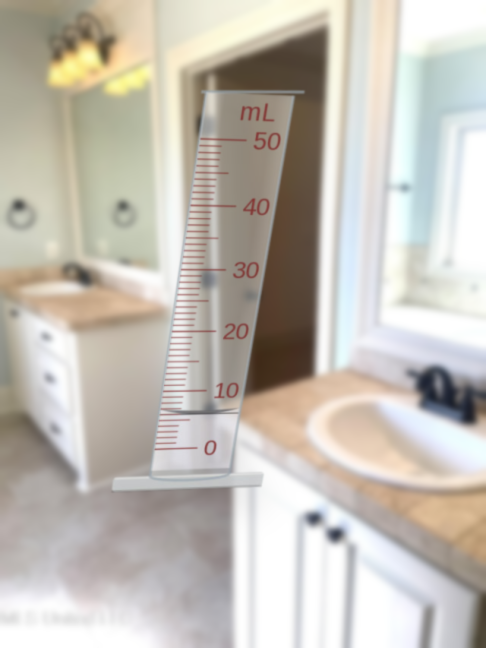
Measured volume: 6 mL
